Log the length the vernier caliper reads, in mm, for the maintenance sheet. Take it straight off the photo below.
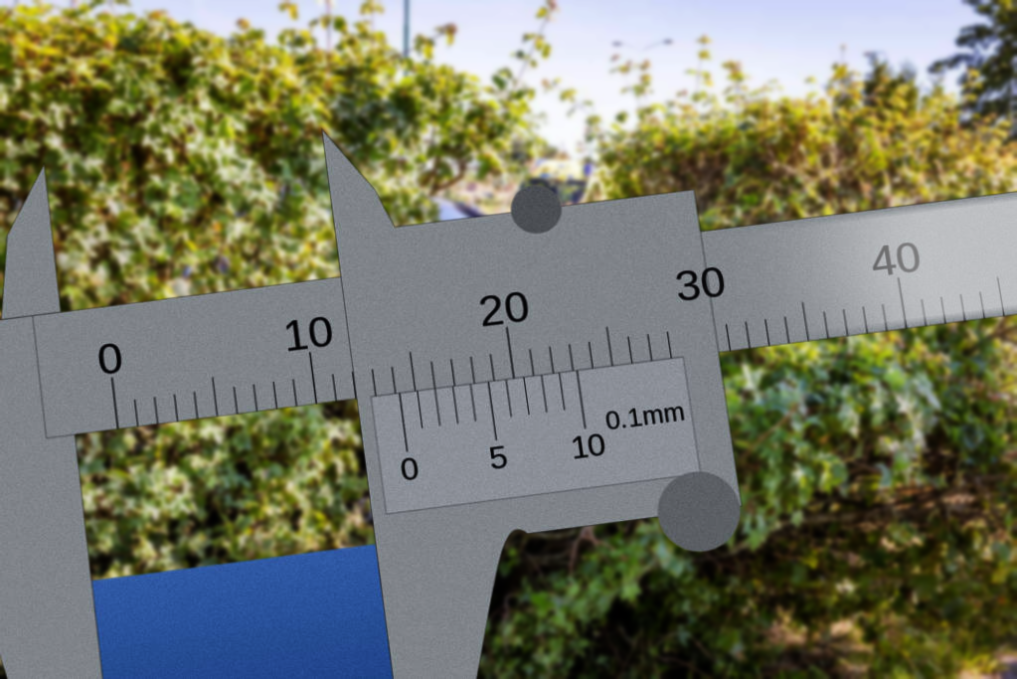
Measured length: 14.2 mm
